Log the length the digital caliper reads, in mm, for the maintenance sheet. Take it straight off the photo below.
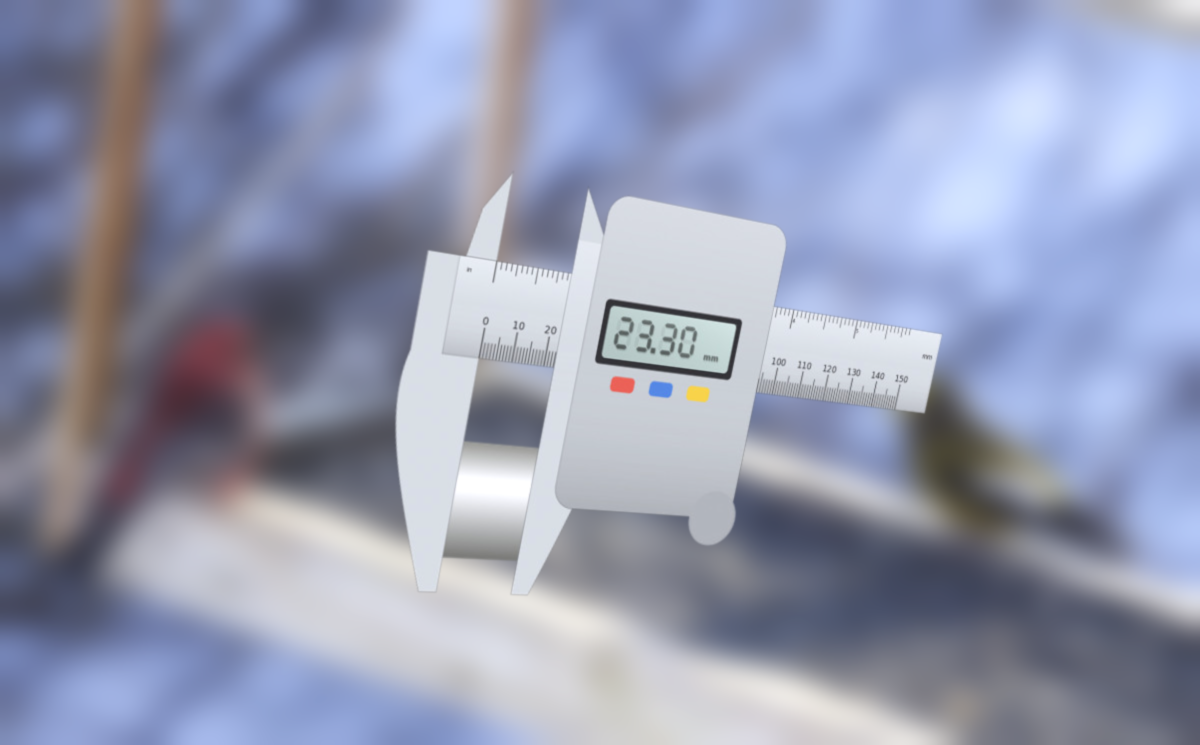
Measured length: 23.30 mm
